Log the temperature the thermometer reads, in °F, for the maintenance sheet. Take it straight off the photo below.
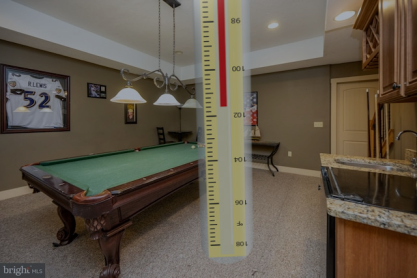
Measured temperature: 101.6 °F
